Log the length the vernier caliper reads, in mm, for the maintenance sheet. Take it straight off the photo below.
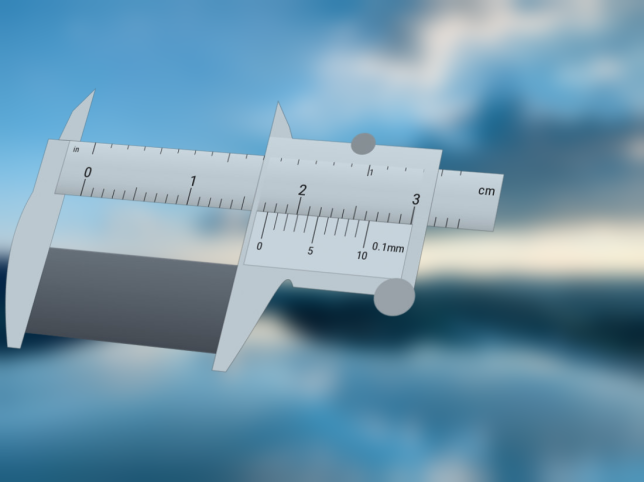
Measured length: 17.4 mm
